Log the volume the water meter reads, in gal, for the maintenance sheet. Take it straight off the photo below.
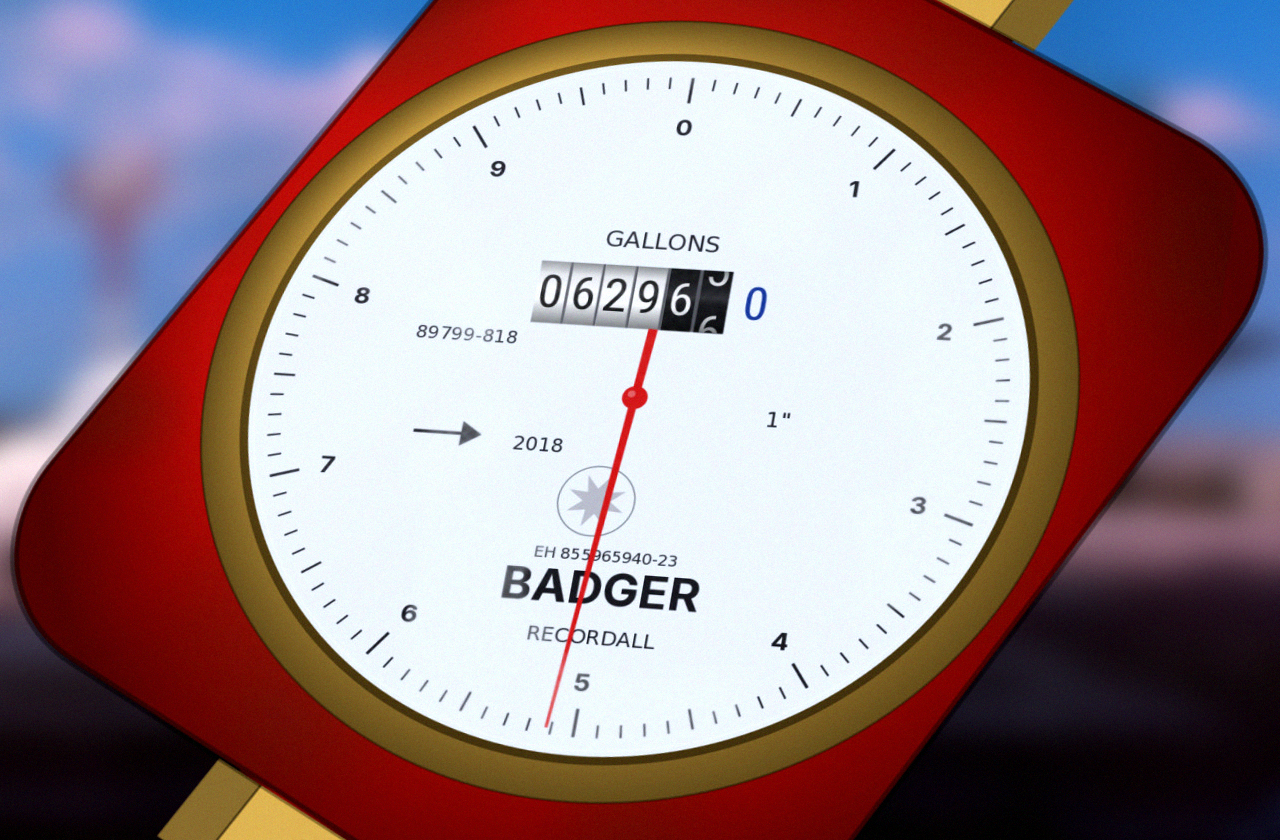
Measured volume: 629655.1 gal
